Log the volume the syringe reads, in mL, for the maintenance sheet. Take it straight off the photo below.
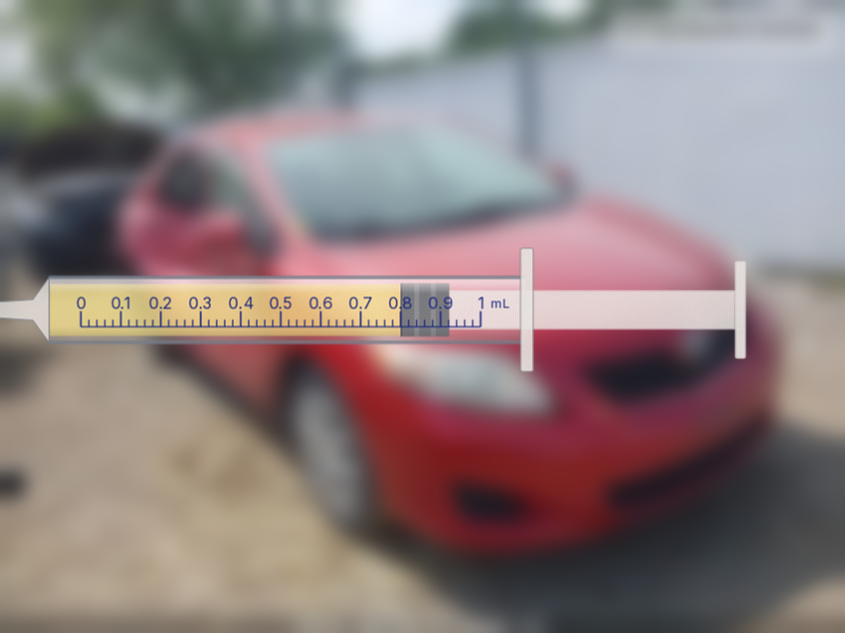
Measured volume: 0.8 mL
